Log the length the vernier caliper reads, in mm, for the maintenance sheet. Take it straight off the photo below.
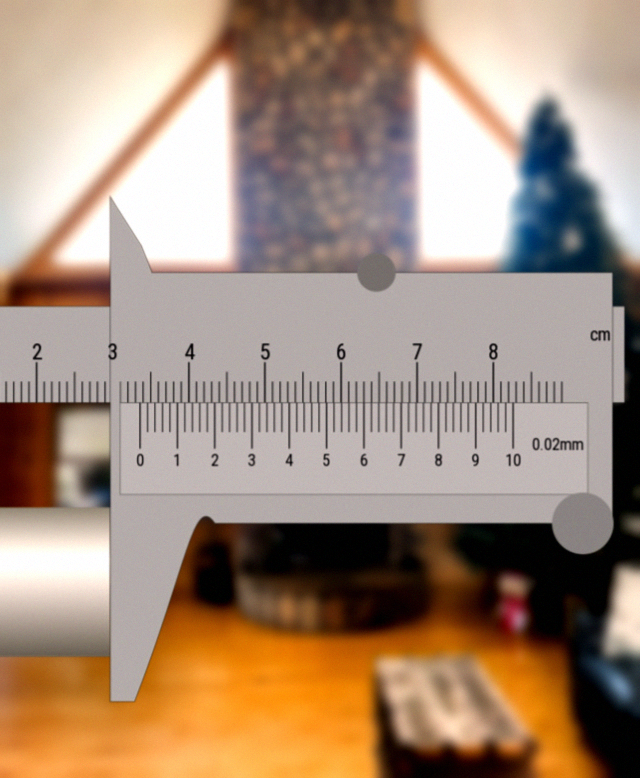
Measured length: 33.6 mm
